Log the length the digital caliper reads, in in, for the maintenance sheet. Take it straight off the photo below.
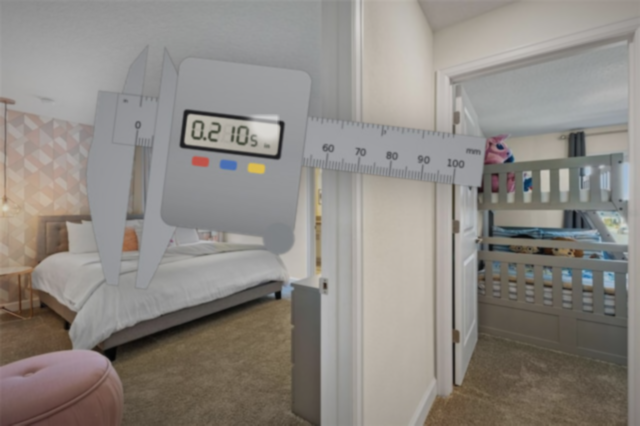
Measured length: 0.2105 in
